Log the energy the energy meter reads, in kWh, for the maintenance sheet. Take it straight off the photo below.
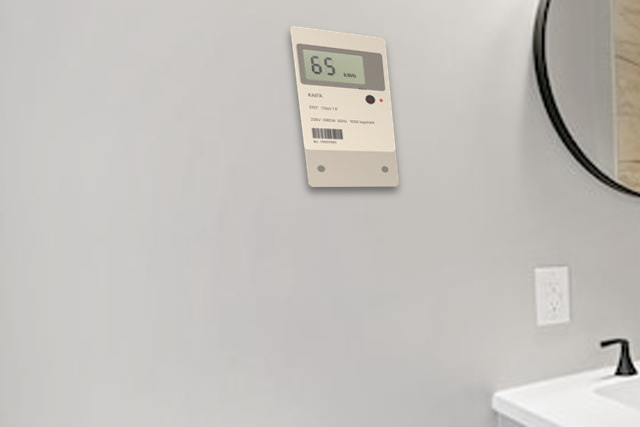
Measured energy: 65 kWh
